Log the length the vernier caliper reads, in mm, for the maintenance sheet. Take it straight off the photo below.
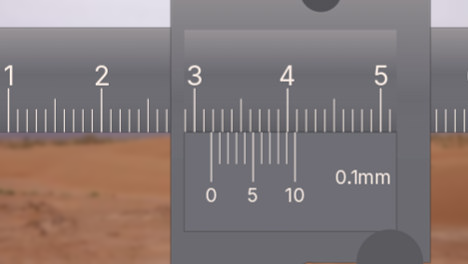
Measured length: 31.8 mm
